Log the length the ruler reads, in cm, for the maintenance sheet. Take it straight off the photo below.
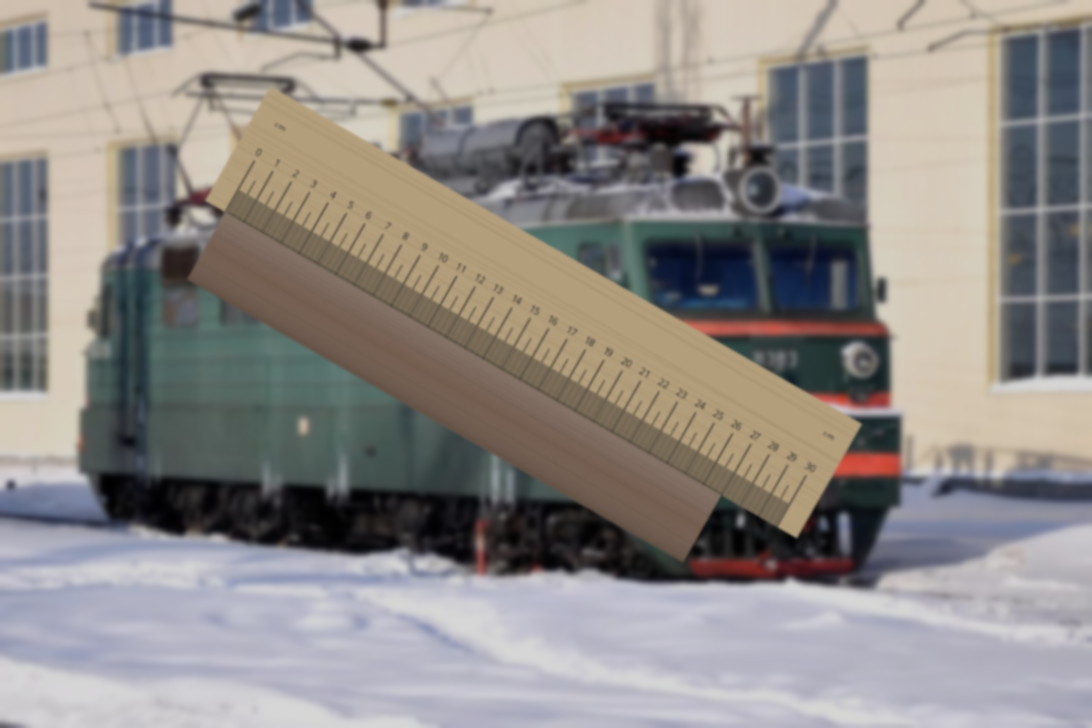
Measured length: 27 cm
